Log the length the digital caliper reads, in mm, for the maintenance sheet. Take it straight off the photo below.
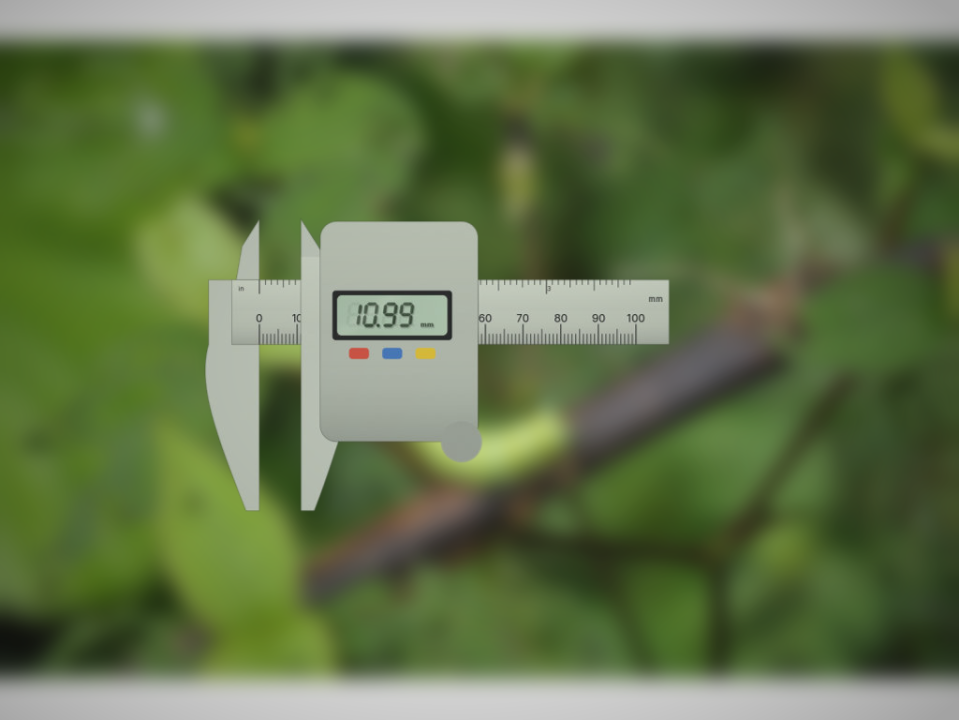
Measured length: 10.99 mm
